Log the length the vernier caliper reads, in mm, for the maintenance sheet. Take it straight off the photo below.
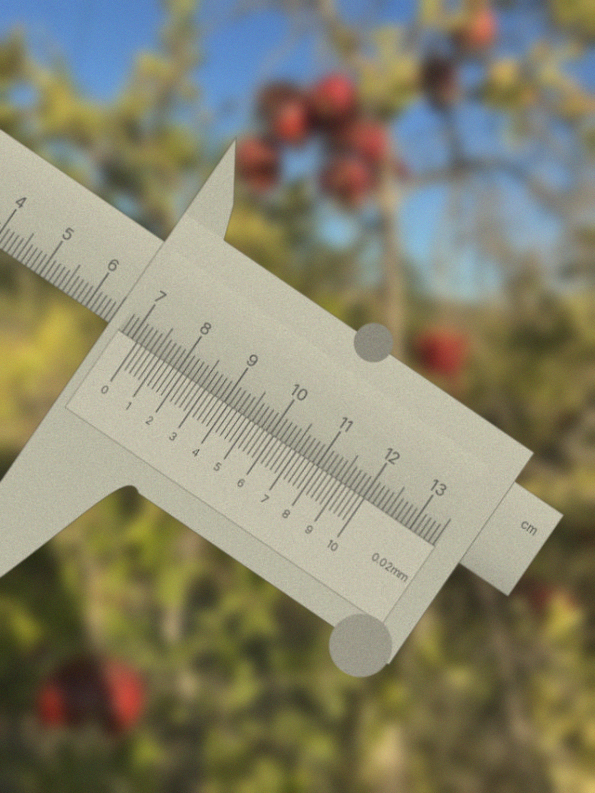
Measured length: 71.2 mm
